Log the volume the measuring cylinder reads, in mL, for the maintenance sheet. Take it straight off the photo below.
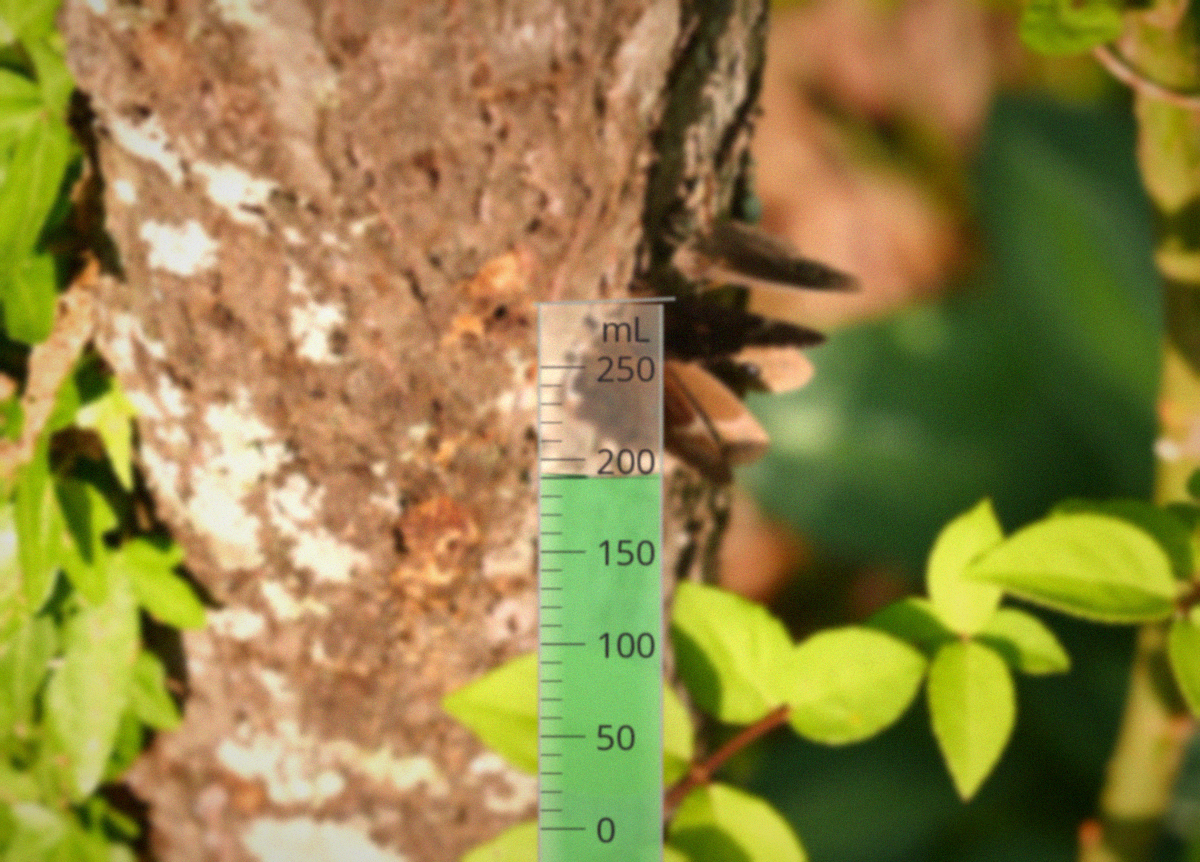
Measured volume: 190 mL
